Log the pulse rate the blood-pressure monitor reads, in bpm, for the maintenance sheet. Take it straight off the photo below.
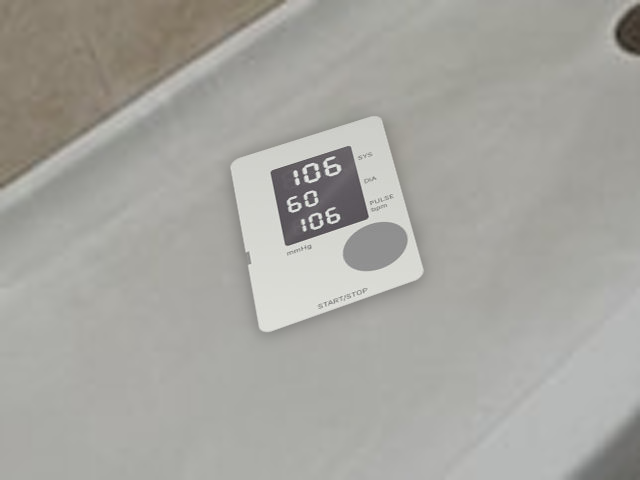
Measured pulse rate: 106 bpm
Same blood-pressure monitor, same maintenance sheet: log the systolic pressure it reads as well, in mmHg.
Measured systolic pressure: 106 mmHg
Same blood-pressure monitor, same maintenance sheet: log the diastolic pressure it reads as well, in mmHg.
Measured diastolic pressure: 60 mmHg
